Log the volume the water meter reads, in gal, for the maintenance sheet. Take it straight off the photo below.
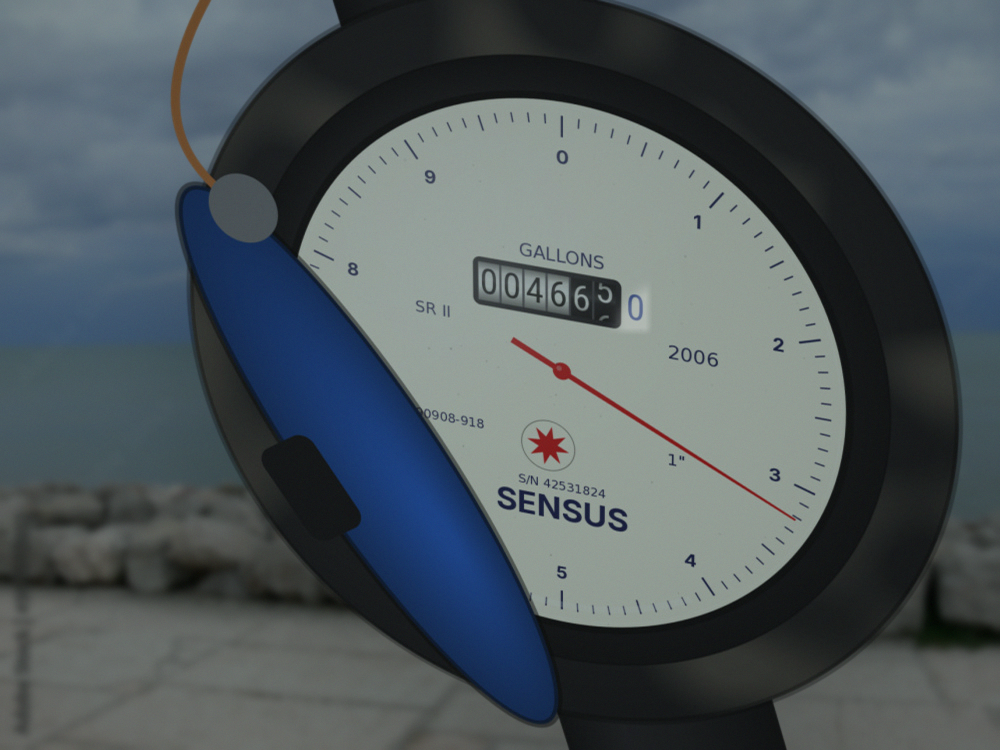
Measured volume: 46653.2 gal
